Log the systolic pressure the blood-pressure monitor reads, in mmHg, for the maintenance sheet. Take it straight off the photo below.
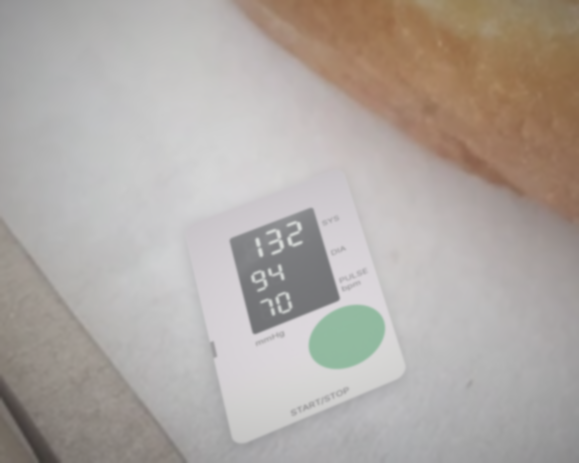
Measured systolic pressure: 132 mmHg
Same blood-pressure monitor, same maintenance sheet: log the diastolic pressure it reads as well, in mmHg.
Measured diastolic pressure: 94 mmHg
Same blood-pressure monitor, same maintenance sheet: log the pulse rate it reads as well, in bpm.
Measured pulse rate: 70 bpm
